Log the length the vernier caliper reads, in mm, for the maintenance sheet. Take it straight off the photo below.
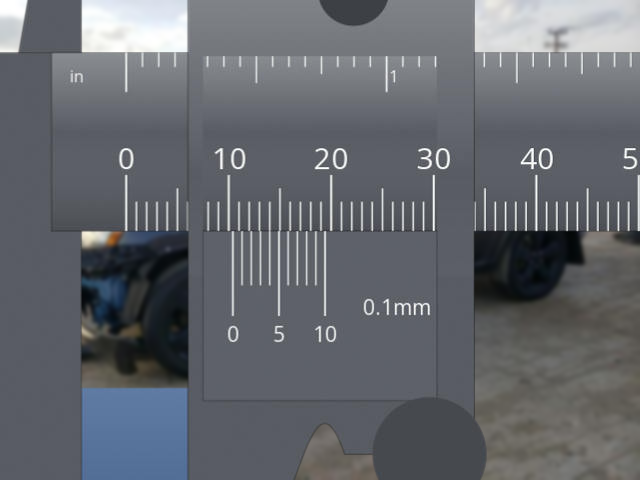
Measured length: 10.4 mm
